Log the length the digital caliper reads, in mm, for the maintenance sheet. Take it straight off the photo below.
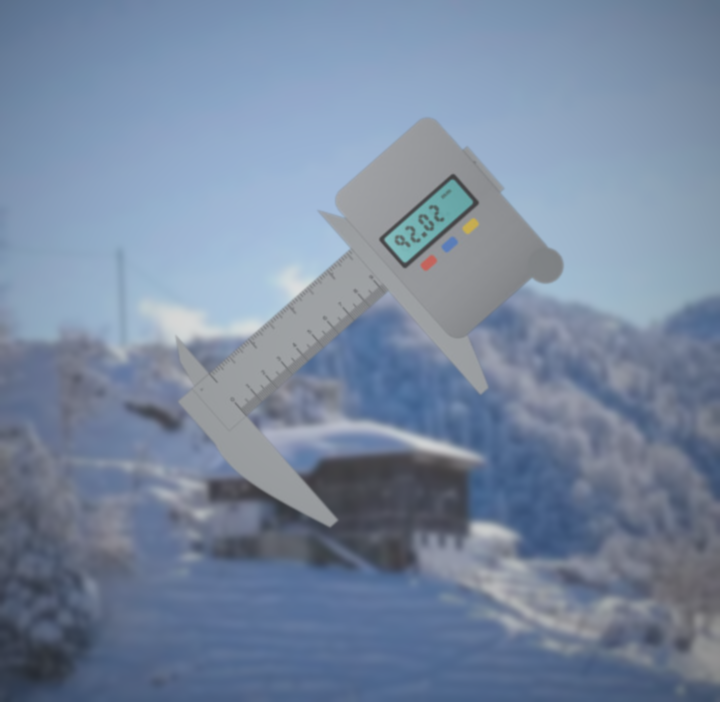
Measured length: 92.02 mm
